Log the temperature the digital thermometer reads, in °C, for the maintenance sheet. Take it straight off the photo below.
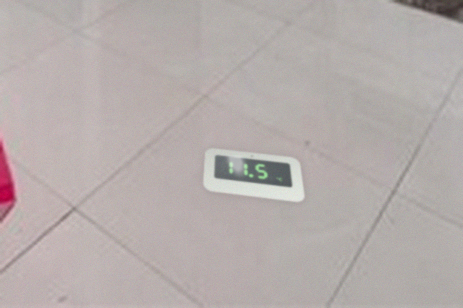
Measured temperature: 11.5 °C
